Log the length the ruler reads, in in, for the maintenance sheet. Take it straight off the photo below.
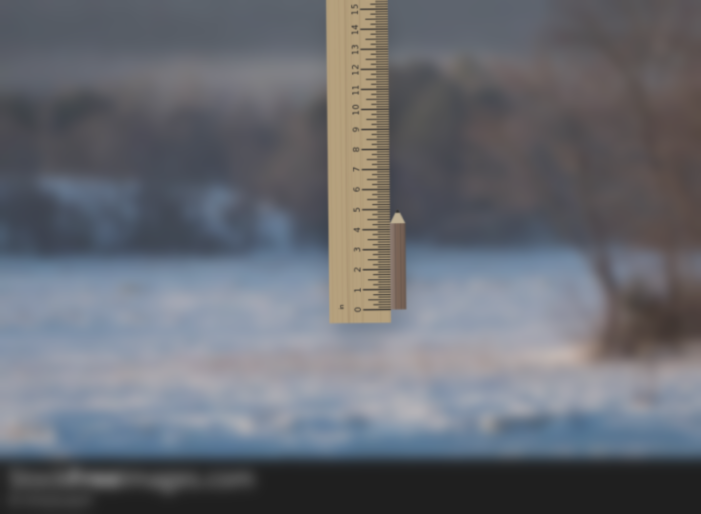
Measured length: 5 in
